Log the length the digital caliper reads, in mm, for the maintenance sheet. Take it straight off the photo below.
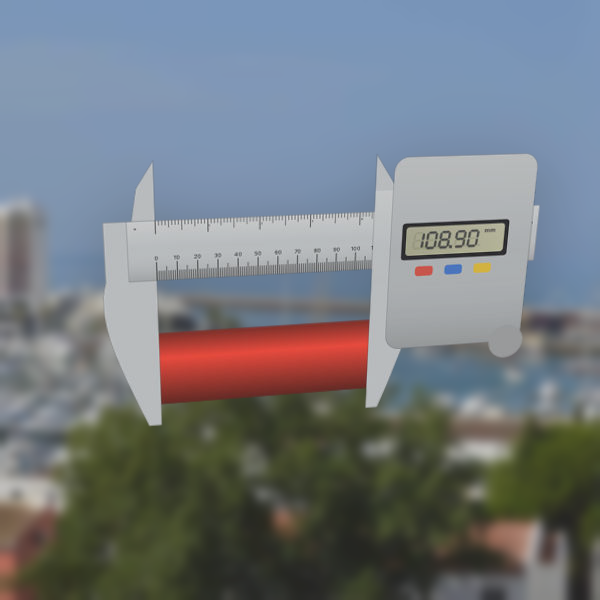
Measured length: 108.90 mm
